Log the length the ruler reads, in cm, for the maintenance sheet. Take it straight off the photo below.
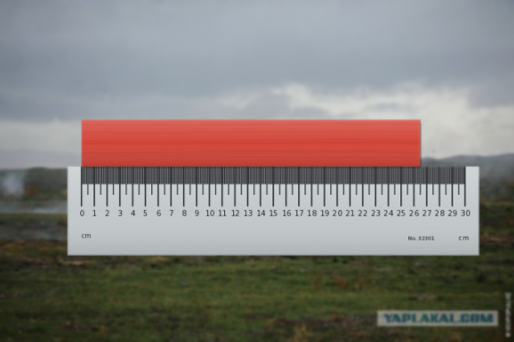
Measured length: 26.5 cm
